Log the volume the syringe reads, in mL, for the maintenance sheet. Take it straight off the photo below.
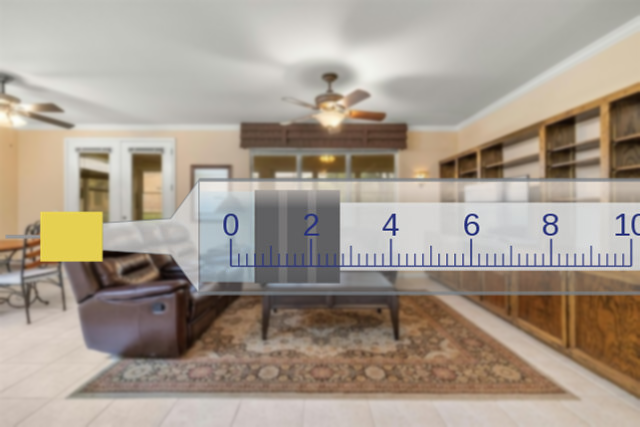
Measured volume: 0.6 mL
